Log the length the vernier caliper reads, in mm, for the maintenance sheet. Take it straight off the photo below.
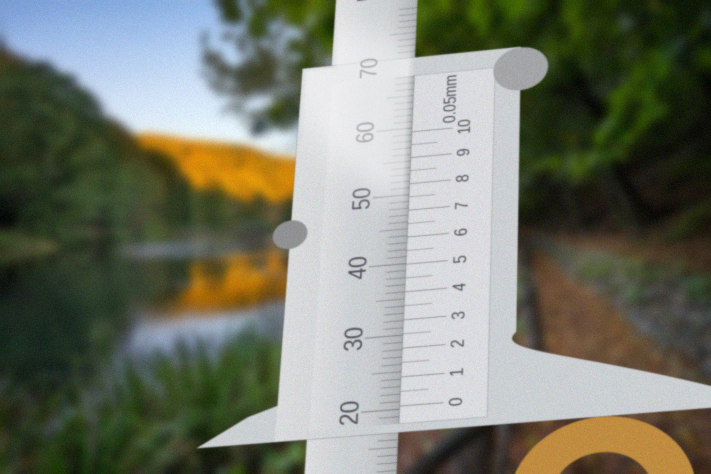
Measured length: 20.4 mm
